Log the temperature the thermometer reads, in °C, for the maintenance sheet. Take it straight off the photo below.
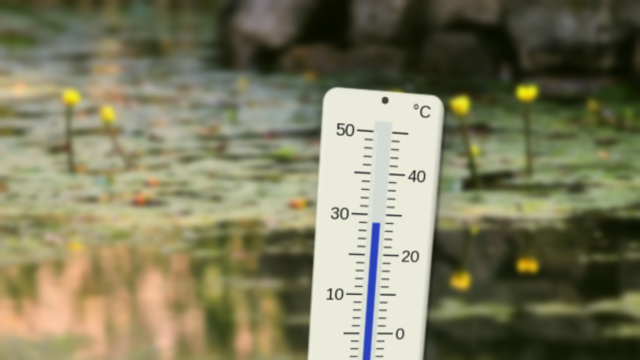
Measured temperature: 28 °C
